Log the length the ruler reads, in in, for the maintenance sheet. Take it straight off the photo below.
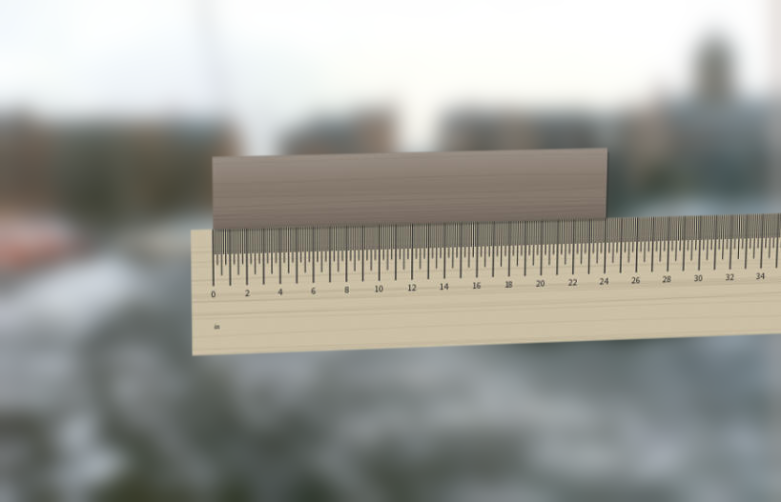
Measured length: 24 in
